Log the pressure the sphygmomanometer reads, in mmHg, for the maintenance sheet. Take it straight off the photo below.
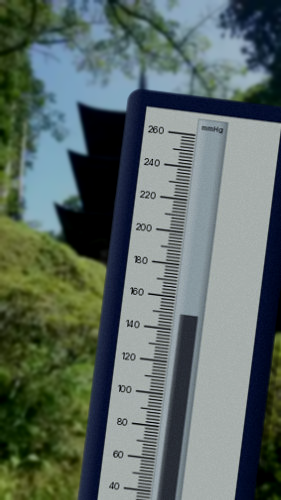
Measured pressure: 150 mmHg
